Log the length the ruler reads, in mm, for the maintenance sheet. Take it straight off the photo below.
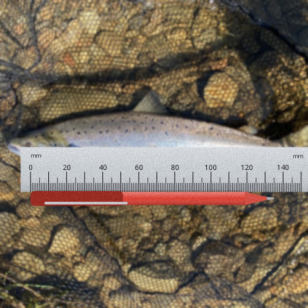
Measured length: 135 mm
